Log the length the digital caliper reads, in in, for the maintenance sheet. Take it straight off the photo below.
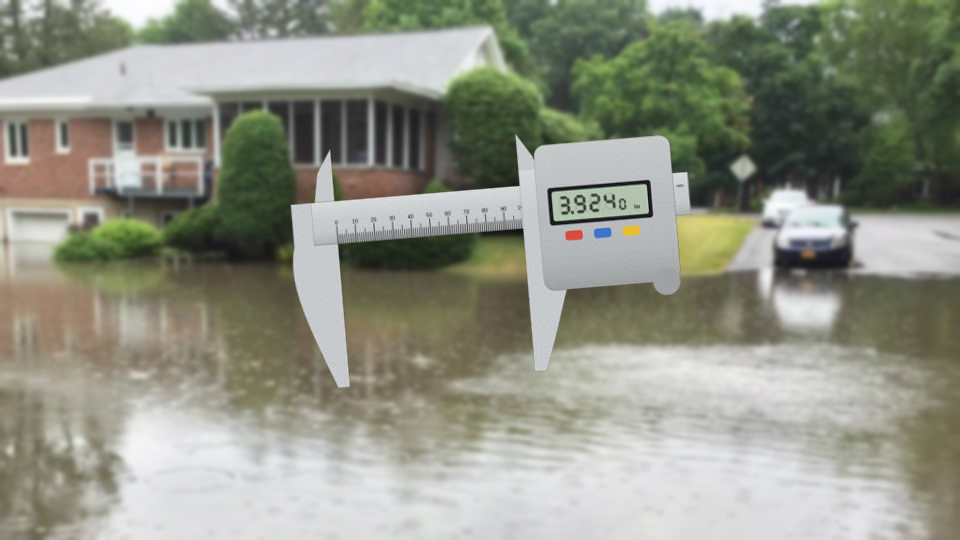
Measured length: 3.9240 in
